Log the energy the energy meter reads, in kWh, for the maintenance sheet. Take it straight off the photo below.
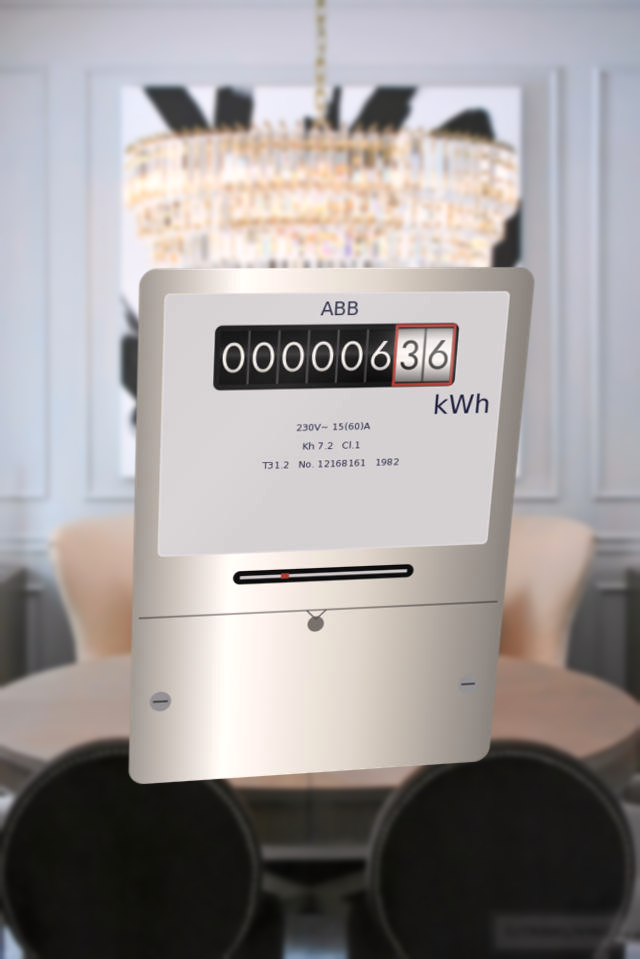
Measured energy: 6.36 kWh
